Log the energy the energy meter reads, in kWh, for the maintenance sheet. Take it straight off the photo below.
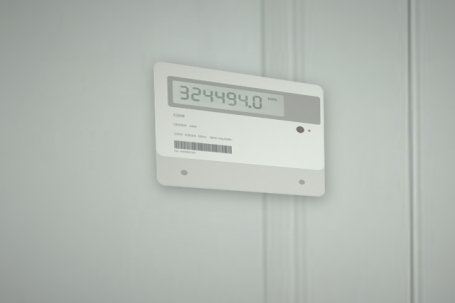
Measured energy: 324494.0 kWh
